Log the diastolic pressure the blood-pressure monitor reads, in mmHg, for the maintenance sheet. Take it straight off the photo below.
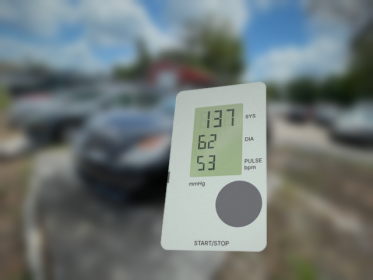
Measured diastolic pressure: 62 mmHg
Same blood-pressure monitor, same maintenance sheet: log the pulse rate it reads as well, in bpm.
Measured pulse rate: 53 bpm
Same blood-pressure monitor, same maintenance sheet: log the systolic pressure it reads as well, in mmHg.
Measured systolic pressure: 137 mmHg
